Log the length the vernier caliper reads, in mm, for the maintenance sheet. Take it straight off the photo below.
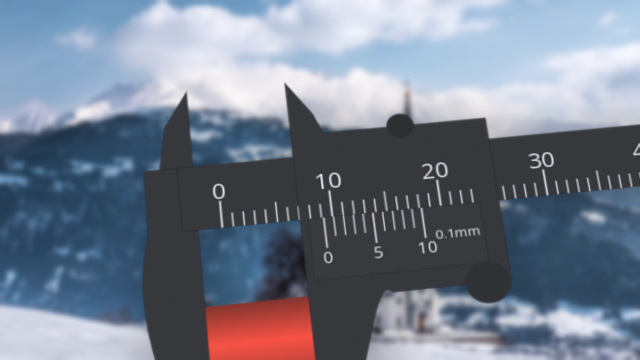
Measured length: 9.2 mm
